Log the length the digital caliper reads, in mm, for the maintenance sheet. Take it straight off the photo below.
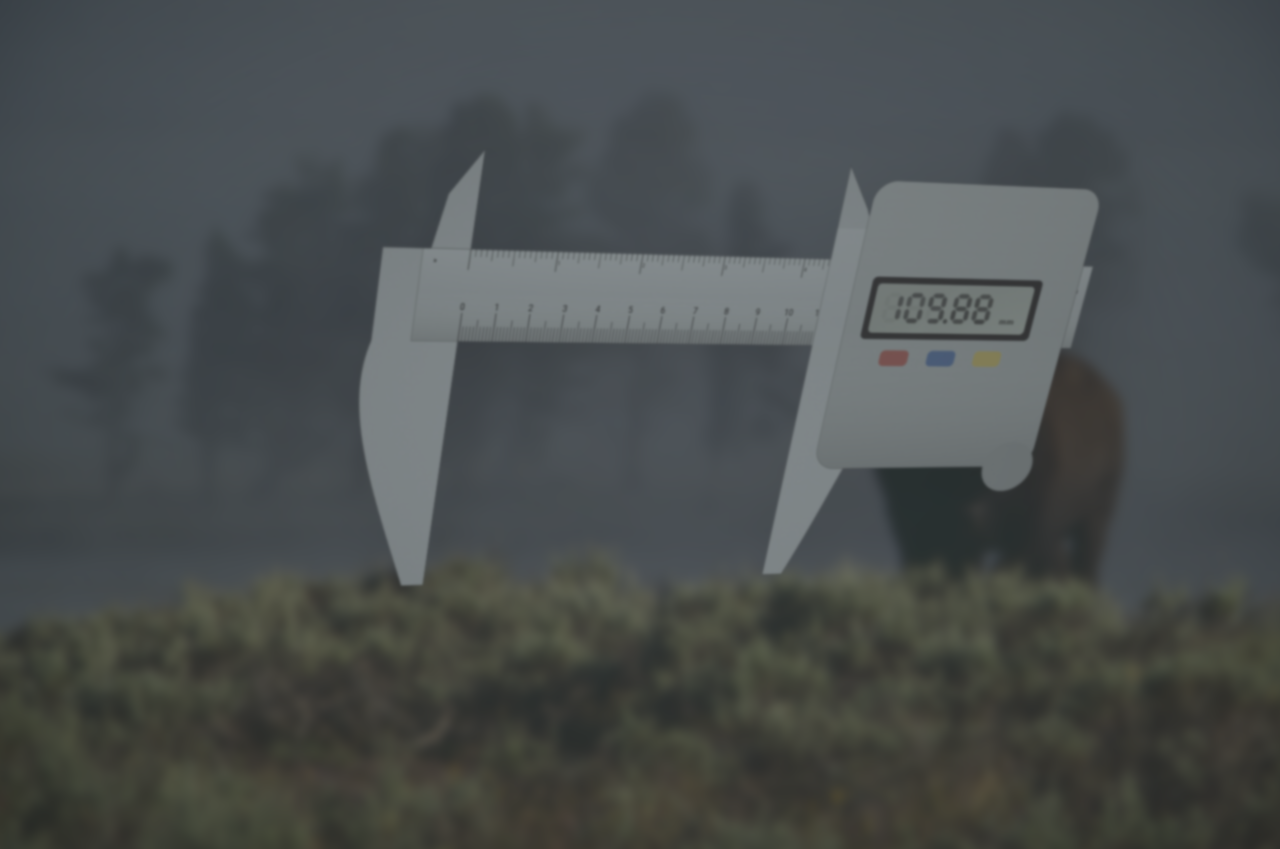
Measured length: 109.88 mm
